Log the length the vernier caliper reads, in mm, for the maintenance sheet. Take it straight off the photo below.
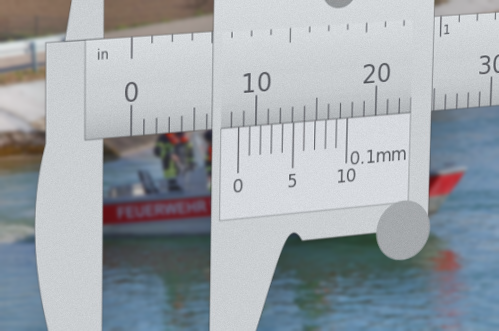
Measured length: 8.6 mm
